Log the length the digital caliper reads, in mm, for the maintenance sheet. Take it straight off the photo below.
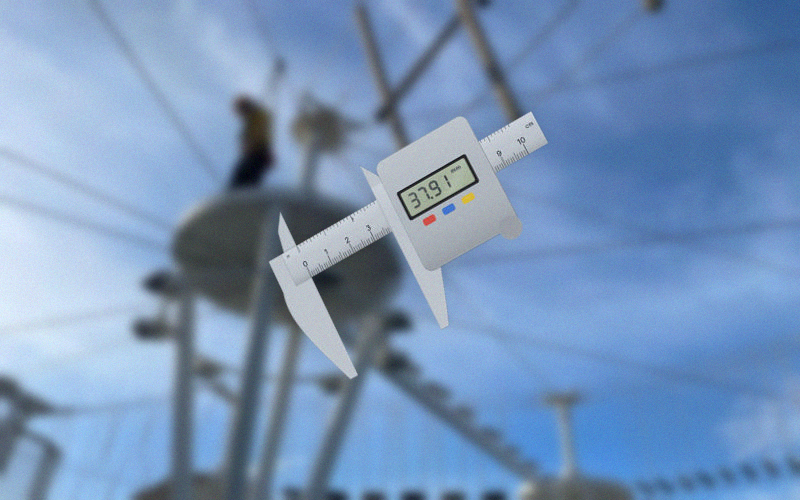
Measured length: 37.91 mm
